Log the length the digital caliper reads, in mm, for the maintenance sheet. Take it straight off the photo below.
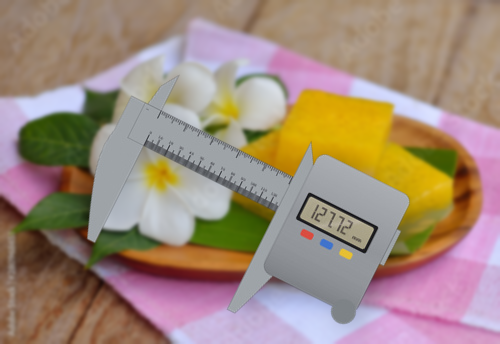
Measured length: 127.72 mm
